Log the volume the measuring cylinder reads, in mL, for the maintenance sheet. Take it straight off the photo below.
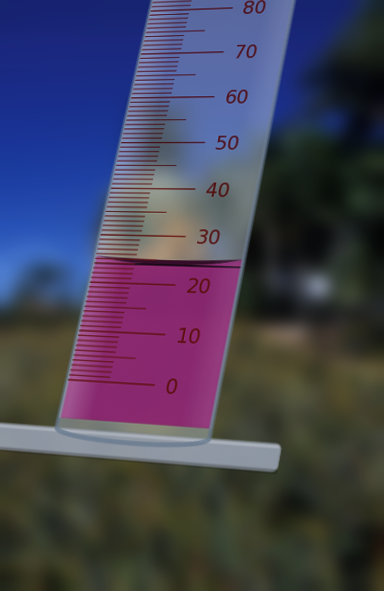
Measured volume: 24 mL
